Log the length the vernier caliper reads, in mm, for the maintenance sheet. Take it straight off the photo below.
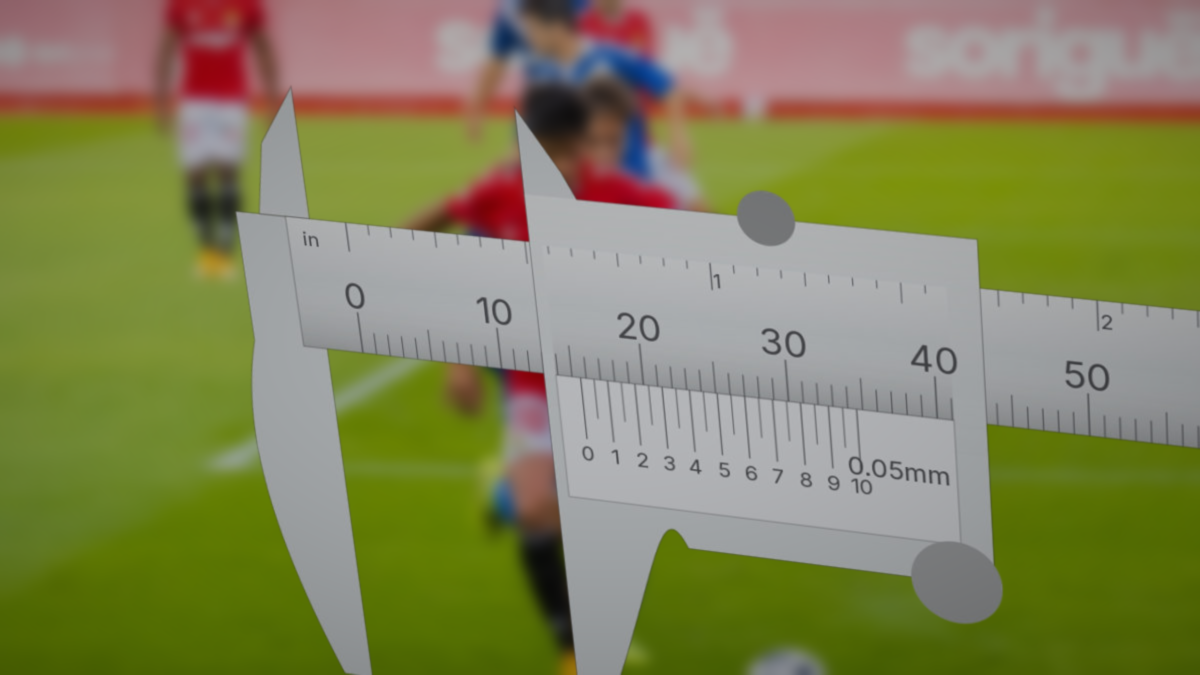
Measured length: 15.6 mm
